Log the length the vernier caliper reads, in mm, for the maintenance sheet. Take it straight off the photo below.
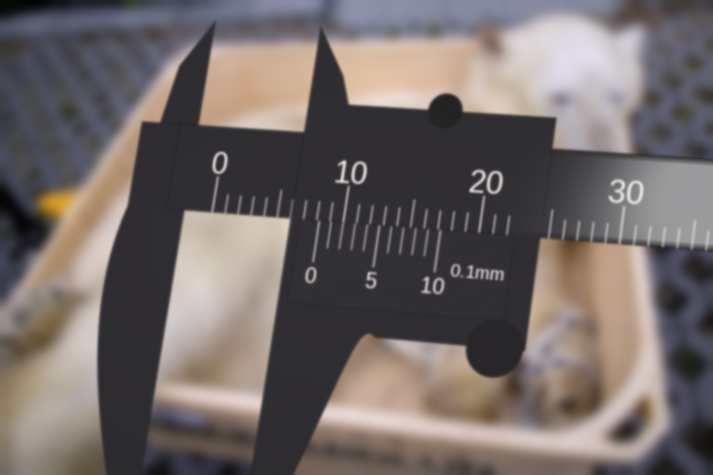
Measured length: 8.2 mm
